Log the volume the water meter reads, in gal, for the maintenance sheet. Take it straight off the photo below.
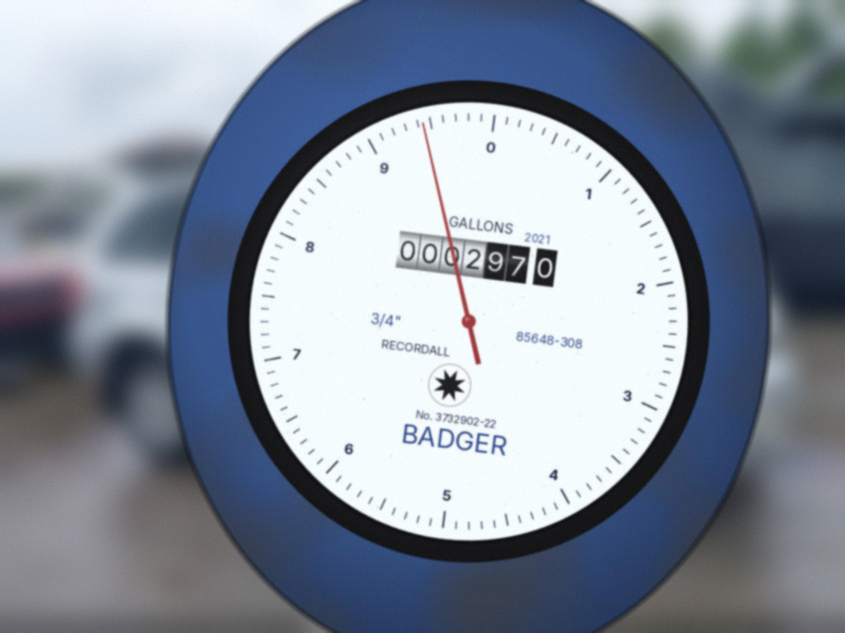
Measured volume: 2969.4 gal
